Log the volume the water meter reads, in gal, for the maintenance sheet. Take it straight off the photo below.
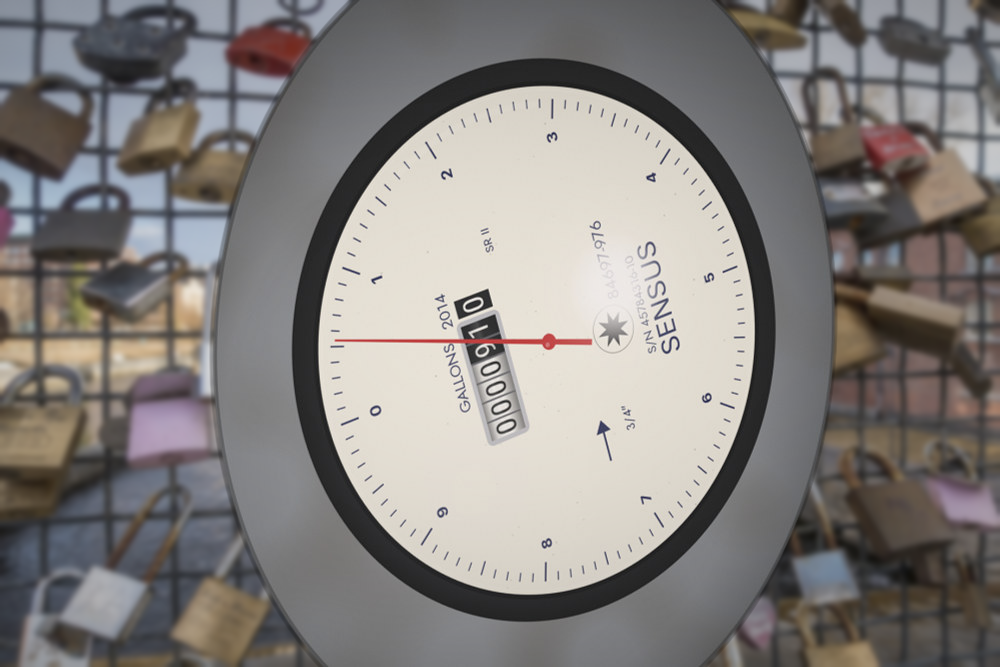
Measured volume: 910.5 gal
